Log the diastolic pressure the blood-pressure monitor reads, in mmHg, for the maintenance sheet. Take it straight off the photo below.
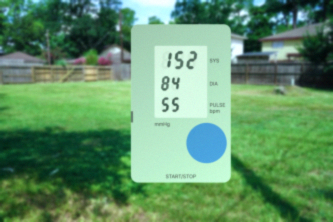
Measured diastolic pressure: 84 mmHg
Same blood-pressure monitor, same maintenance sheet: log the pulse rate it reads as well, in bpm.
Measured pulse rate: 55 bpm
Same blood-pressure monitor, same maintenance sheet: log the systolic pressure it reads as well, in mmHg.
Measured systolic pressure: 152 mmHg
